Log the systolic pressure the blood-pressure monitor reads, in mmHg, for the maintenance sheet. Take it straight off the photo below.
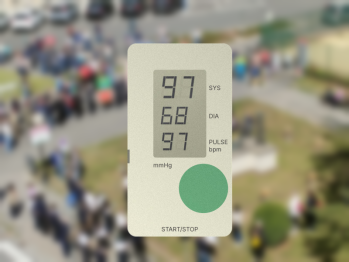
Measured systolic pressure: 97 mmHg
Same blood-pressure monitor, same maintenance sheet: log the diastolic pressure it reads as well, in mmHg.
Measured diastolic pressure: 68 mmHg
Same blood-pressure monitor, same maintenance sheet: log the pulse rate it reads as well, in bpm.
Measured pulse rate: 97 bpm
